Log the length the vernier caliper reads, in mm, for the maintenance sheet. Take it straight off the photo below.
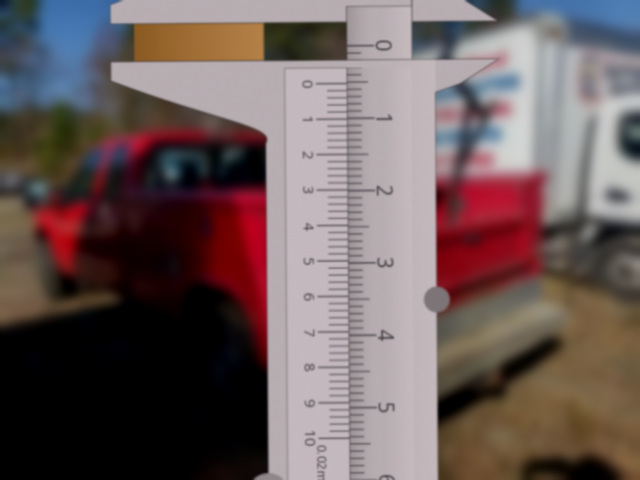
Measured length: 5.2 mm
